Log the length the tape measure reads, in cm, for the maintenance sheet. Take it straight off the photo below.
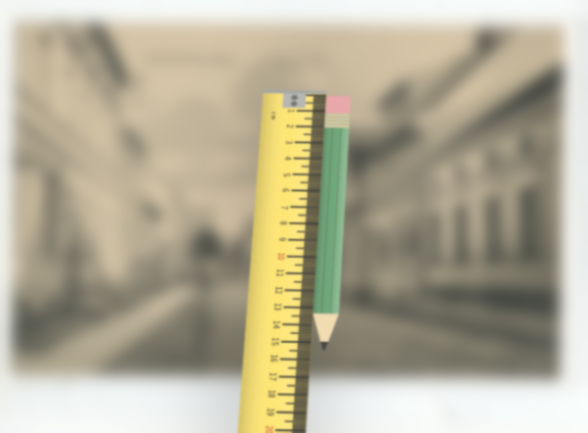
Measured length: 15.5 cm
